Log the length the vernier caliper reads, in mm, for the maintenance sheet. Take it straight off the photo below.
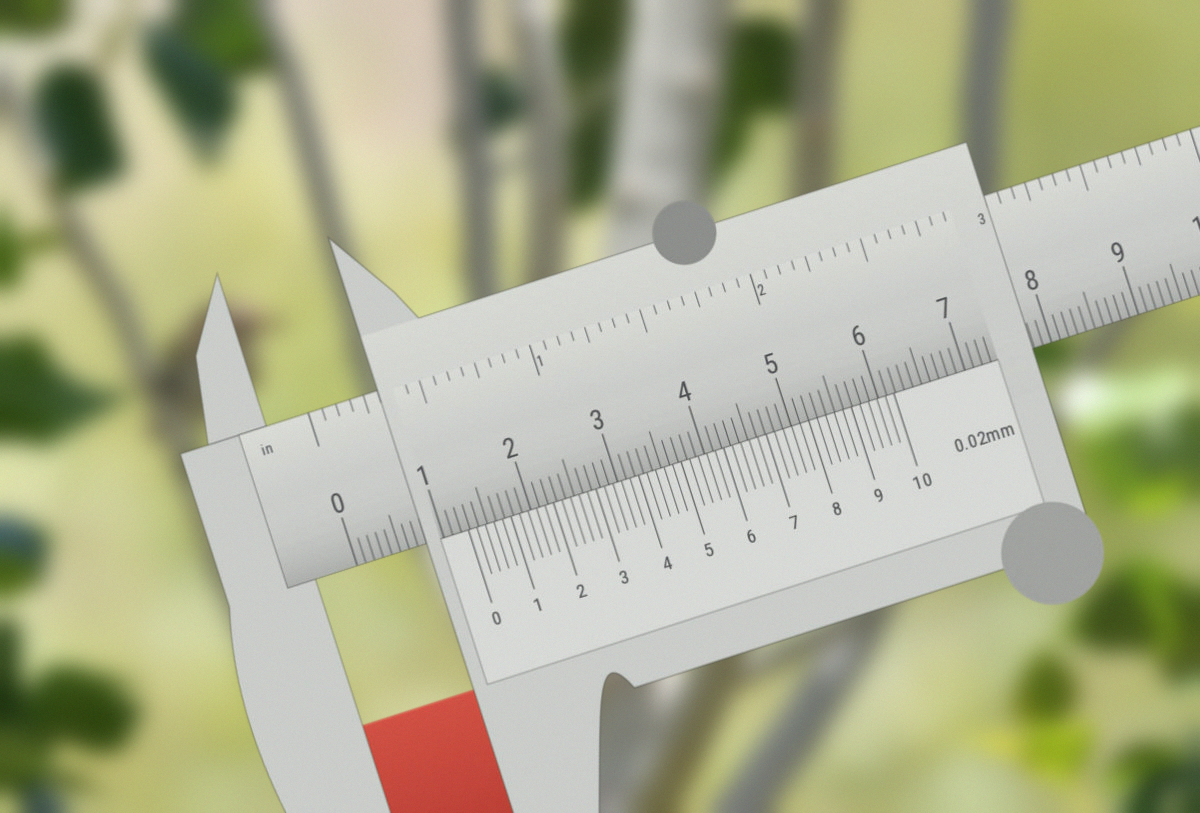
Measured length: 12.8 mm
